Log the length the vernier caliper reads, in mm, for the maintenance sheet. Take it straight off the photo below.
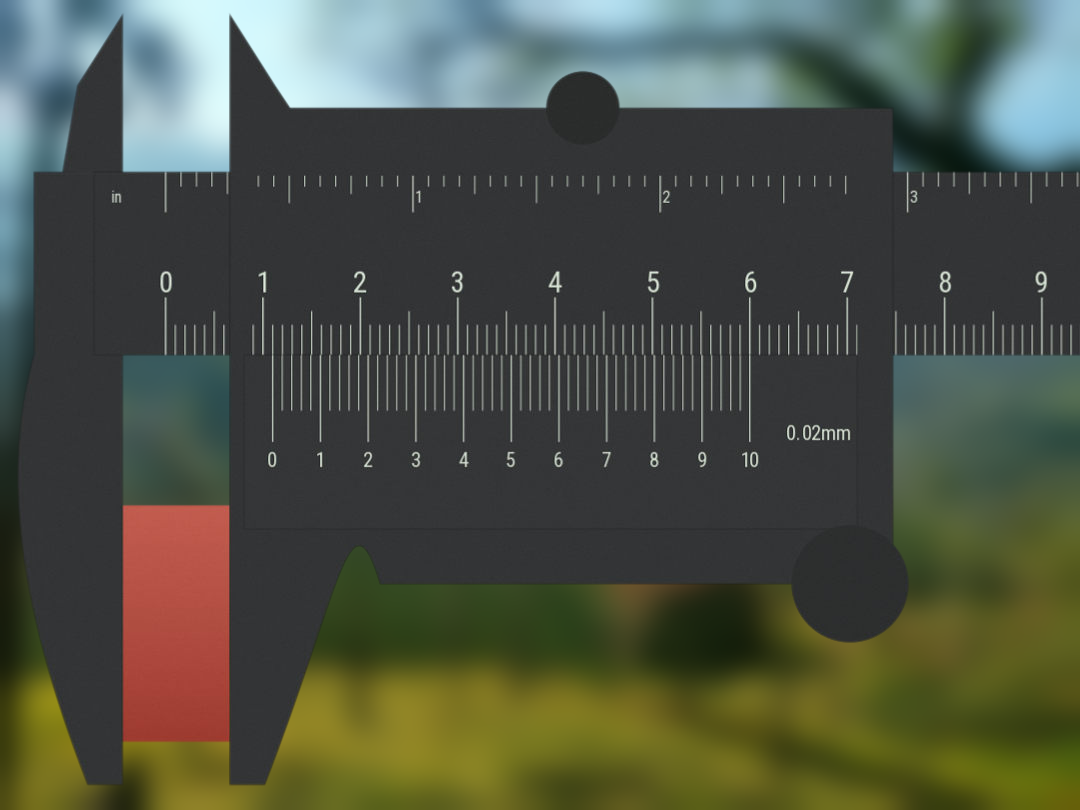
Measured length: 11.0 mm
